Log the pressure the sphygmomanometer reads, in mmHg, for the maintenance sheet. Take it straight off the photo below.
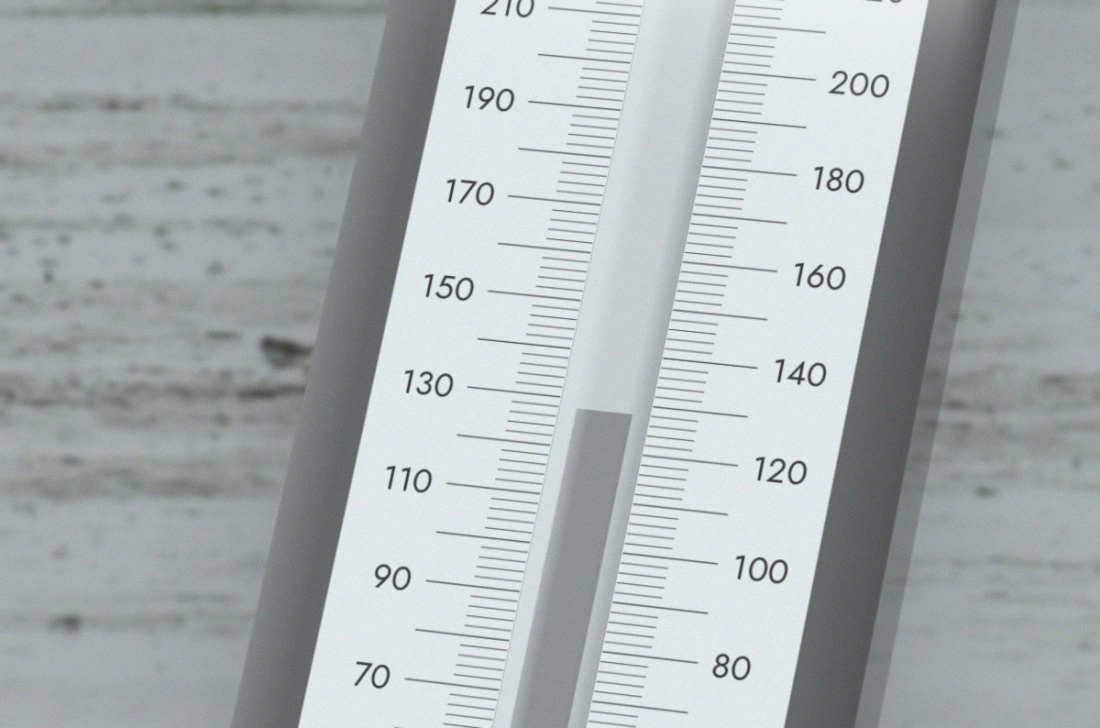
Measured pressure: 128 mmHg
